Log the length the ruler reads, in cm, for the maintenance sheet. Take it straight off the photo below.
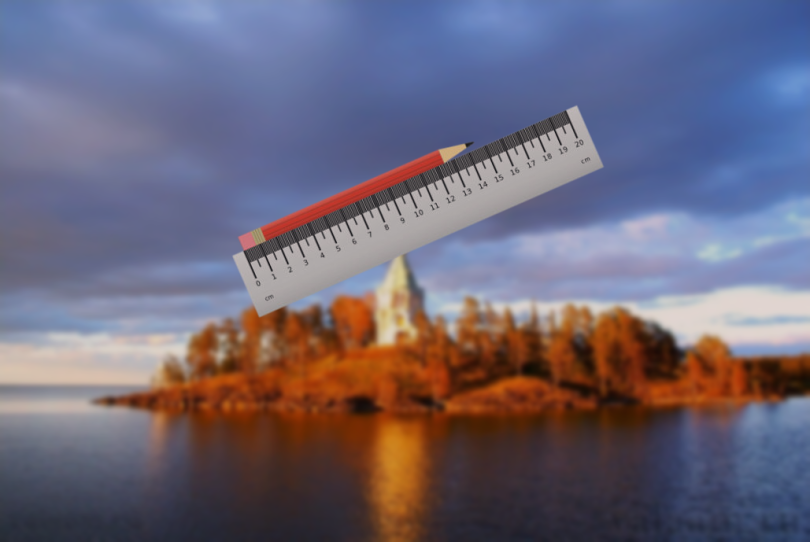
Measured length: 14.5 cm
